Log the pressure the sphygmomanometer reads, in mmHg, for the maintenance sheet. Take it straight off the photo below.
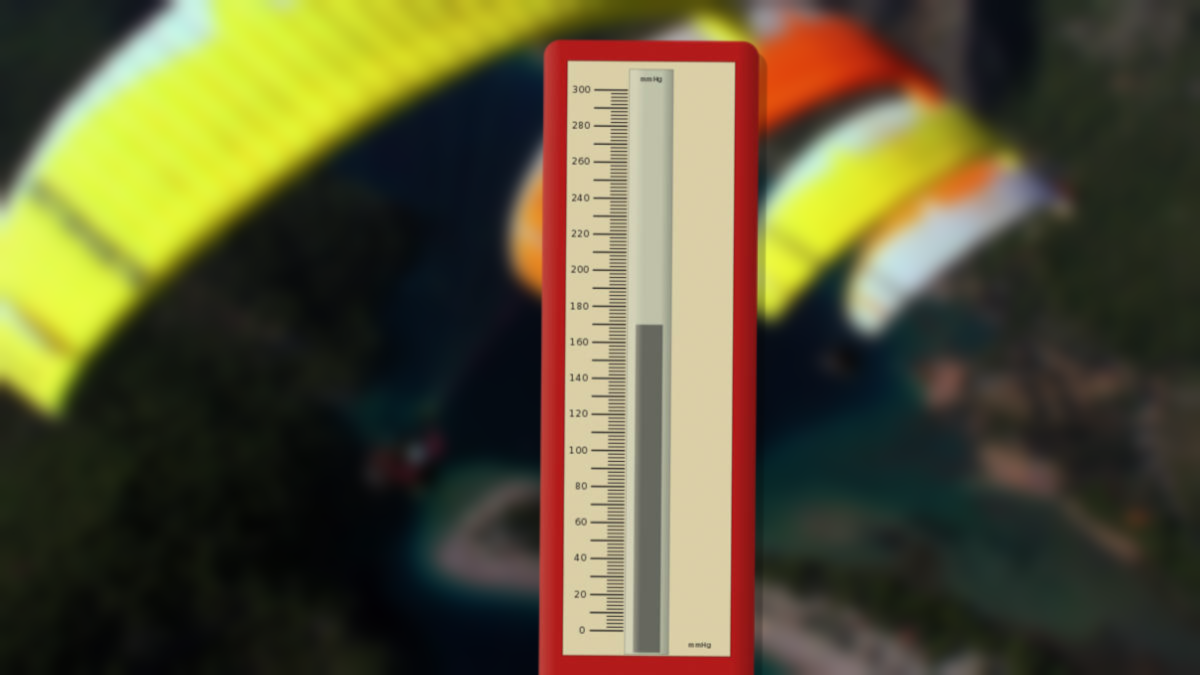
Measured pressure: 170 mmHg
